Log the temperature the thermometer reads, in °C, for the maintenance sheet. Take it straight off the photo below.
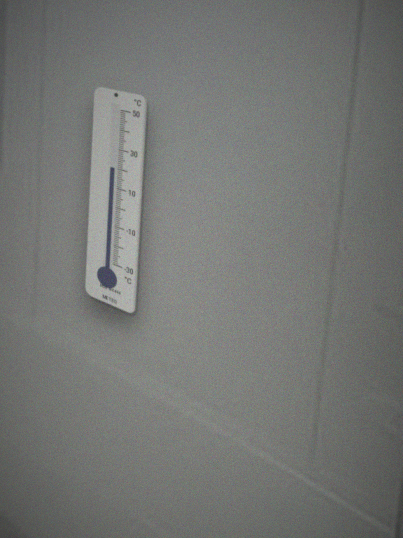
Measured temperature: 20 °C
